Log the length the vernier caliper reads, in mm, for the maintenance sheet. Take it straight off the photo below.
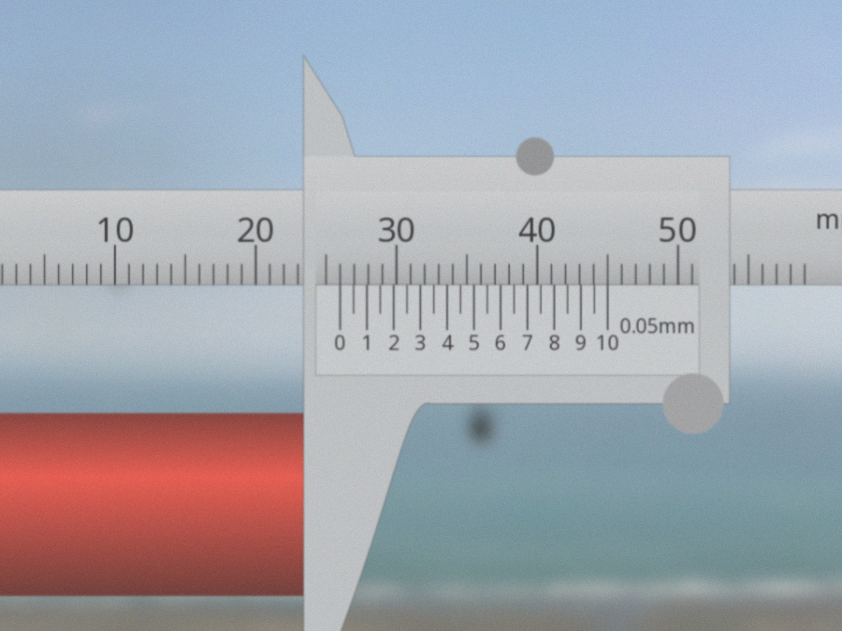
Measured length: 26.0 mm
